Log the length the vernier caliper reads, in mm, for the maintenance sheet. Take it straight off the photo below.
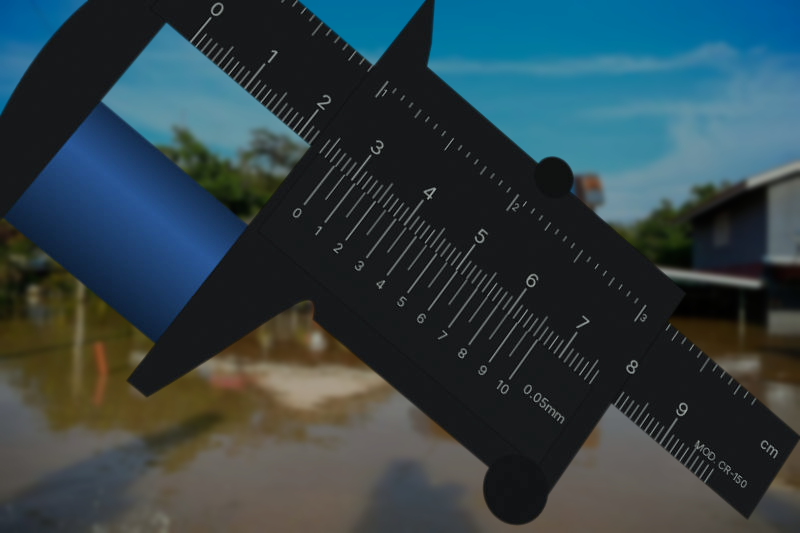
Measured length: 26.8 mm
